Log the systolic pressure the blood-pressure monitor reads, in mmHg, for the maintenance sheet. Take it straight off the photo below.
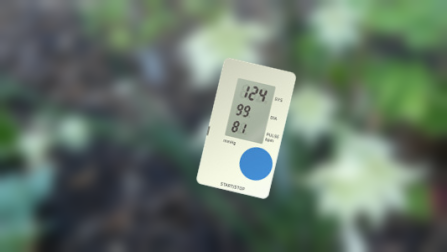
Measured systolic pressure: 124 mmHg
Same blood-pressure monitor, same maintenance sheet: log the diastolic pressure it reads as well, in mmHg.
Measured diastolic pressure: 99 mmHg
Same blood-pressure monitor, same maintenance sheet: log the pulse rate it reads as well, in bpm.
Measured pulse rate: 81 bpm
